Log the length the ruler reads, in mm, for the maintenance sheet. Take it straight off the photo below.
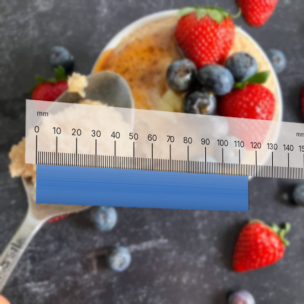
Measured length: 115 mm
